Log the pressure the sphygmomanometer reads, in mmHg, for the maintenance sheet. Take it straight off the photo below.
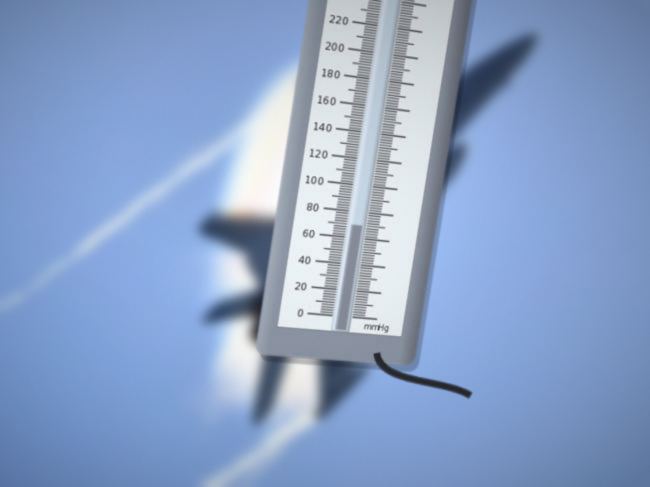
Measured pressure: 70 mmHg
